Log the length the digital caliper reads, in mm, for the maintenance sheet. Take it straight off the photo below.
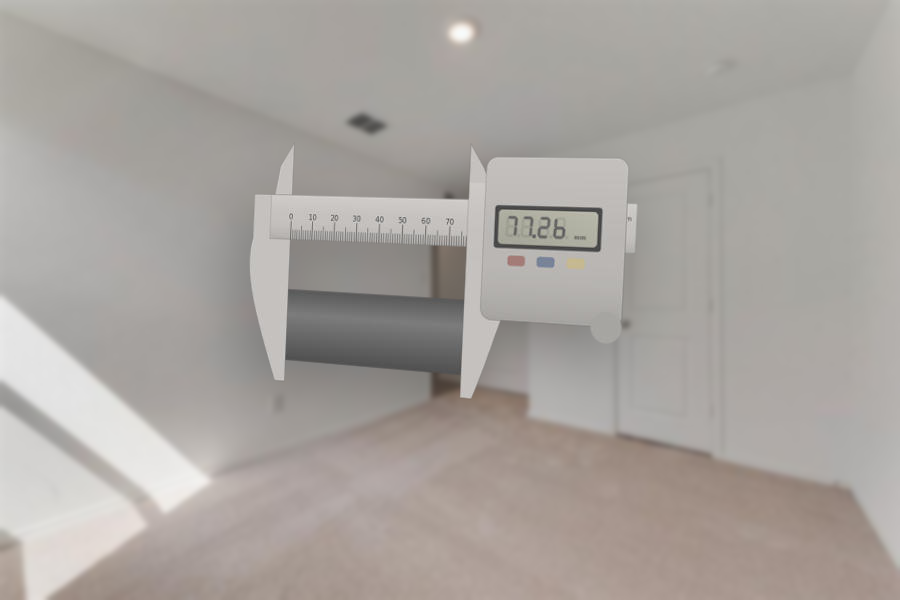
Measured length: 77.26 mm
